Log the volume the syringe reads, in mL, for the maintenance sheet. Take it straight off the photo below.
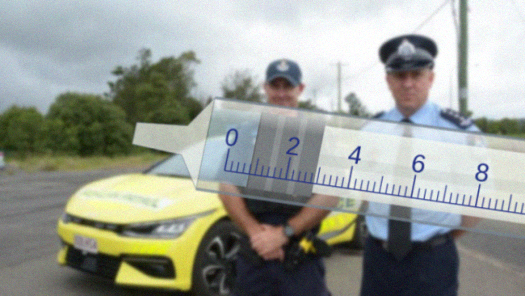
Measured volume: 0.8 mL
